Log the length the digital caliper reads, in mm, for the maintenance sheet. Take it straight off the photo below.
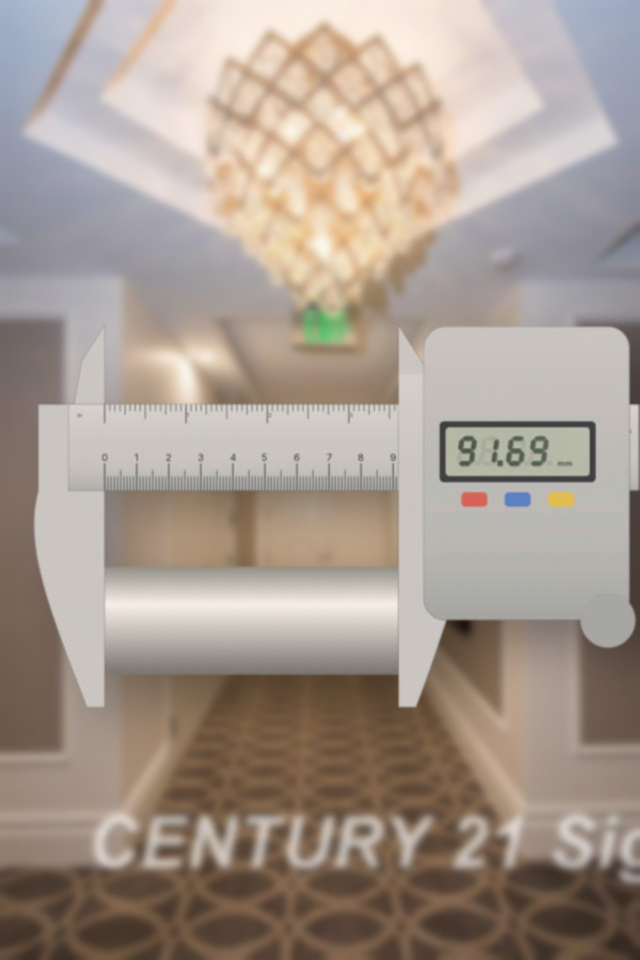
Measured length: 91.69 mm
